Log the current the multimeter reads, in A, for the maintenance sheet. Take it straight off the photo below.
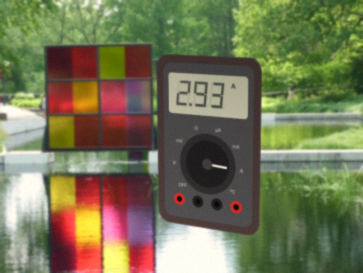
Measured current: 2.93 A
